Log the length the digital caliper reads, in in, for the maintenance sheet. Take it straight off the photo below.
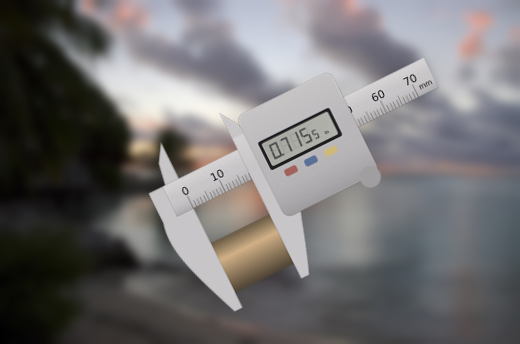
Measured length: 0.7155 in
